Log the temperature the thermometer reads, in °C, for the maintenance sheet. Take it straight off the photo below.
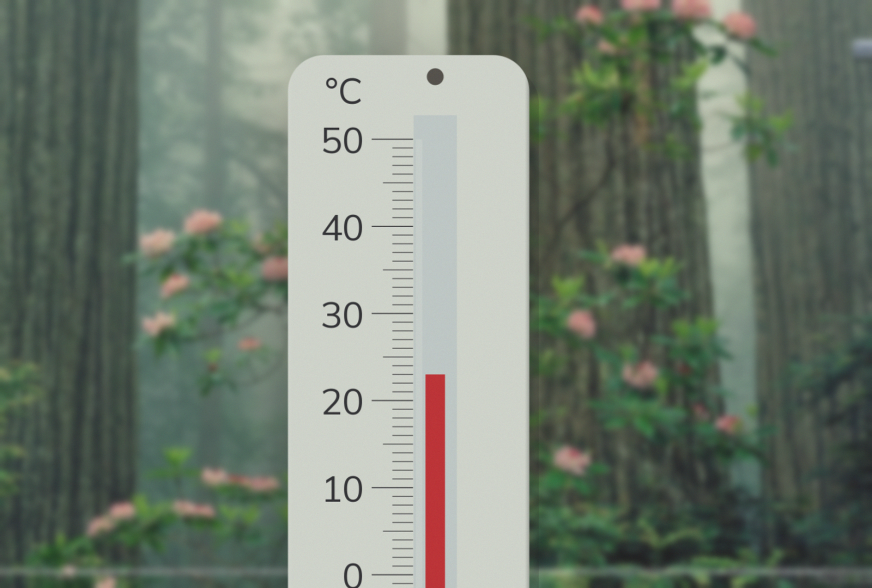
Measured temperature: 23 °C
